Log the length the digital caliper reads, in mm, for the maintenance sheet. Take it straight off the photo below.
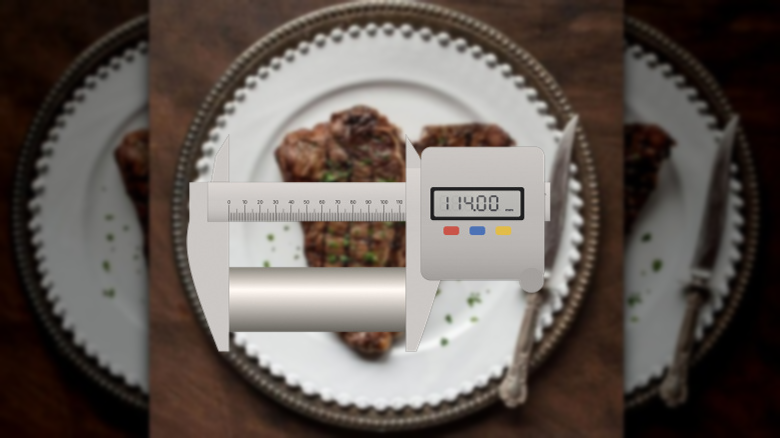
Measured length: 114.00 mm
